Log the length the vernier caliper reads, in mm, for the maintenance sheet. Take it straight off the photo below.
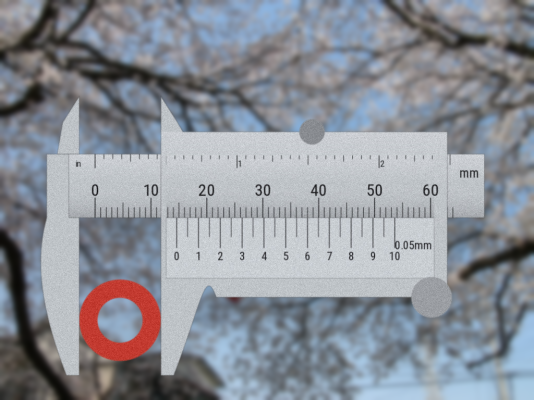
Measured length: 14.6 mm
